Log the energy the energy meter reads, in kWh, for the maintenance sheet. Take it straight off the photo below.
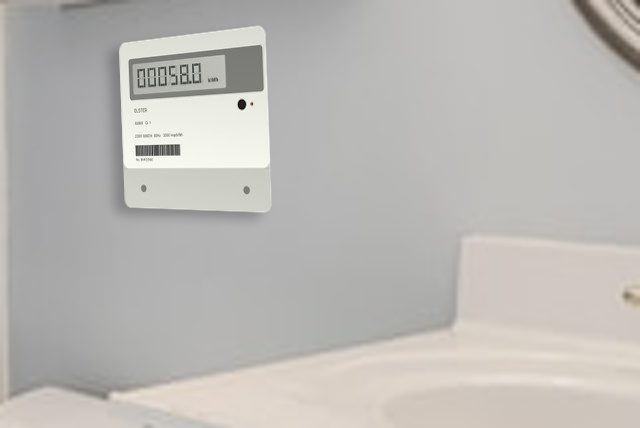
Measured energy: 58.0 kWh
